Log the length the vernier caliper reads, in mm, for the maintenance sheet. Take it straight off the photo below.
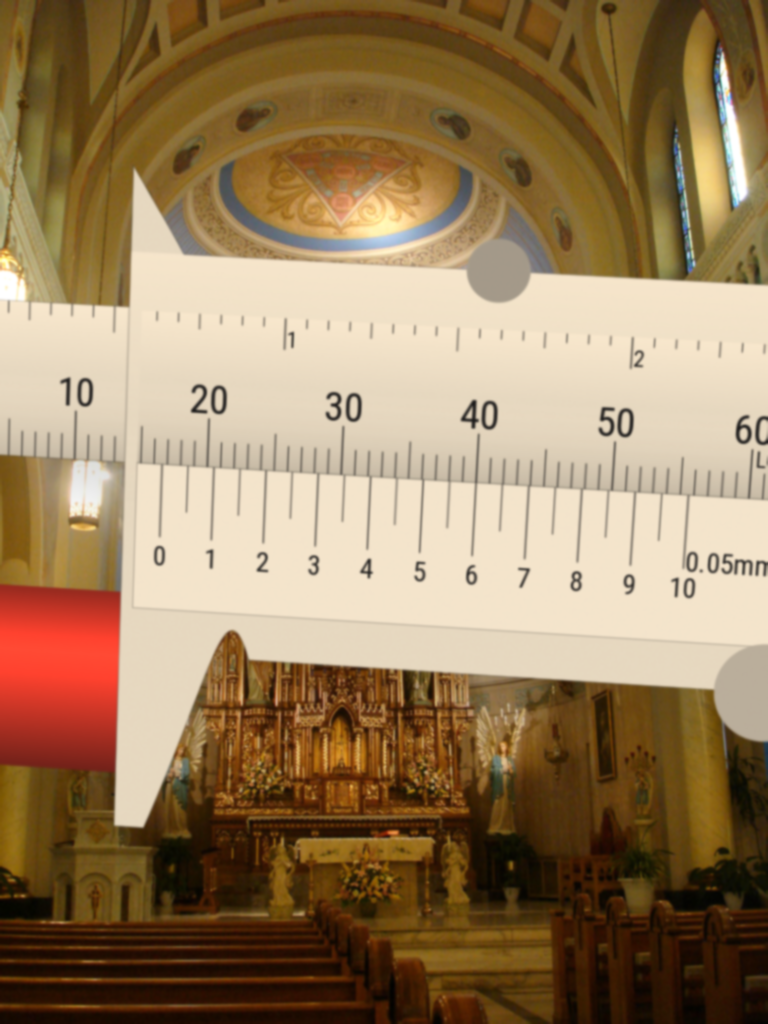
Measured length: 16.6 mm
